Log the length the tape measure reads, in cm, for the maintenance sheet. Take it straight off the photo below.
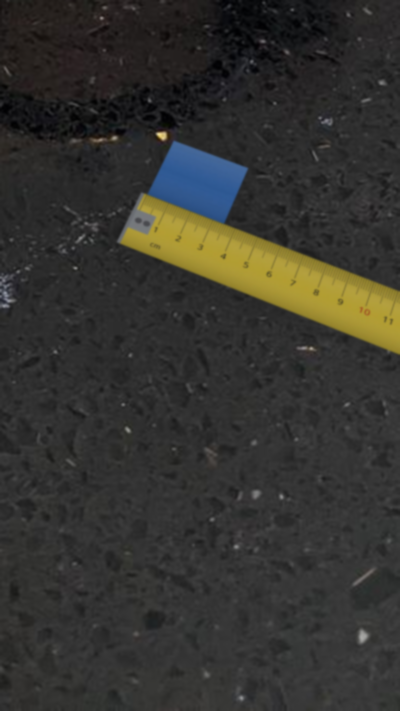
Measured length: 3.5 cm
